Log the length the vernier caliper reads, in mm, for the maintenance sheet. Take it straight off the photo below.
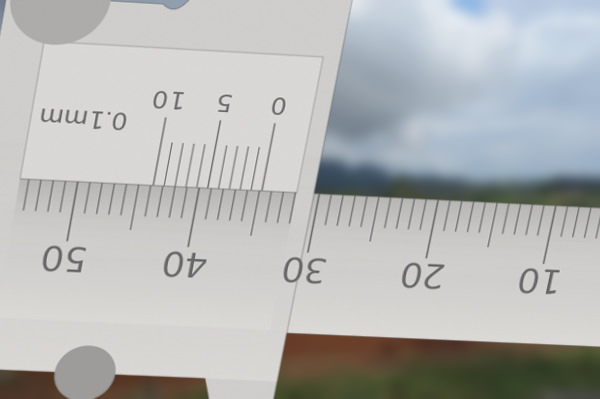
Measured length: 34.8 mm
